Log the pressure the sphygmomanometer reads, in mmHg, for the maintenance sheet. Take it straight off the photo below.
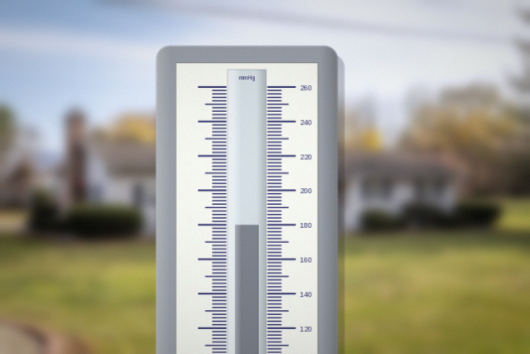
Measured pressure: 180 mmHg
